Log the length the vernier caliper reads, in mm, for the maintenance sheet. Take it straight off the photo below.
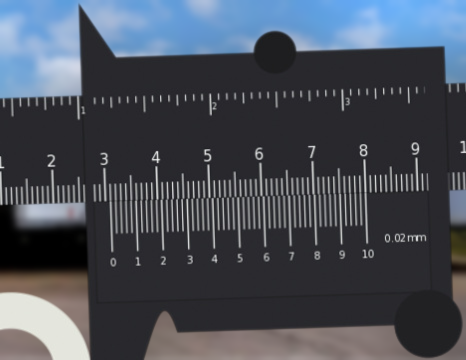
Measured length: 31.0 mm
